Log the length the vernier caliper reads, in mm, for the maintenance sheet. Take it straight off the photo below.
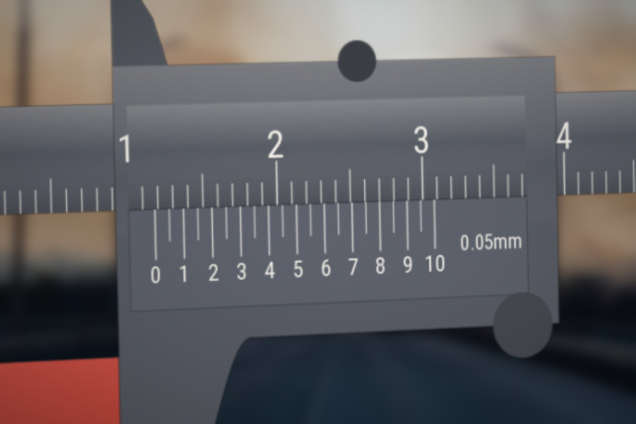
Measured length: 11.8 mm
